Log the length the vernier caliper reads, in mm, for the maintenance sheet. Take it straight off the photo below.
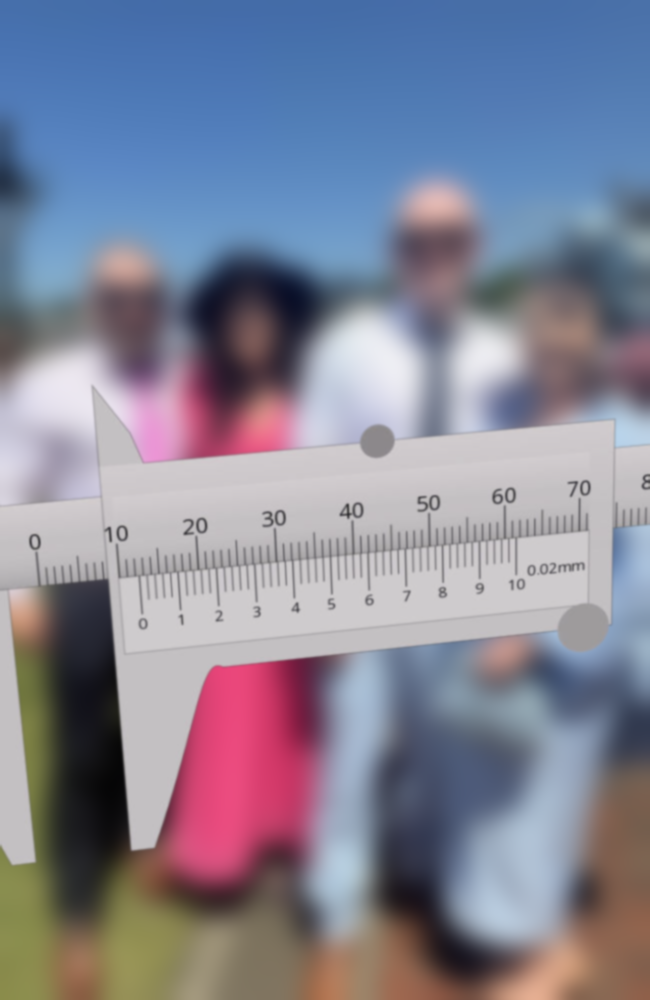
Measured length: 12.5 mm
